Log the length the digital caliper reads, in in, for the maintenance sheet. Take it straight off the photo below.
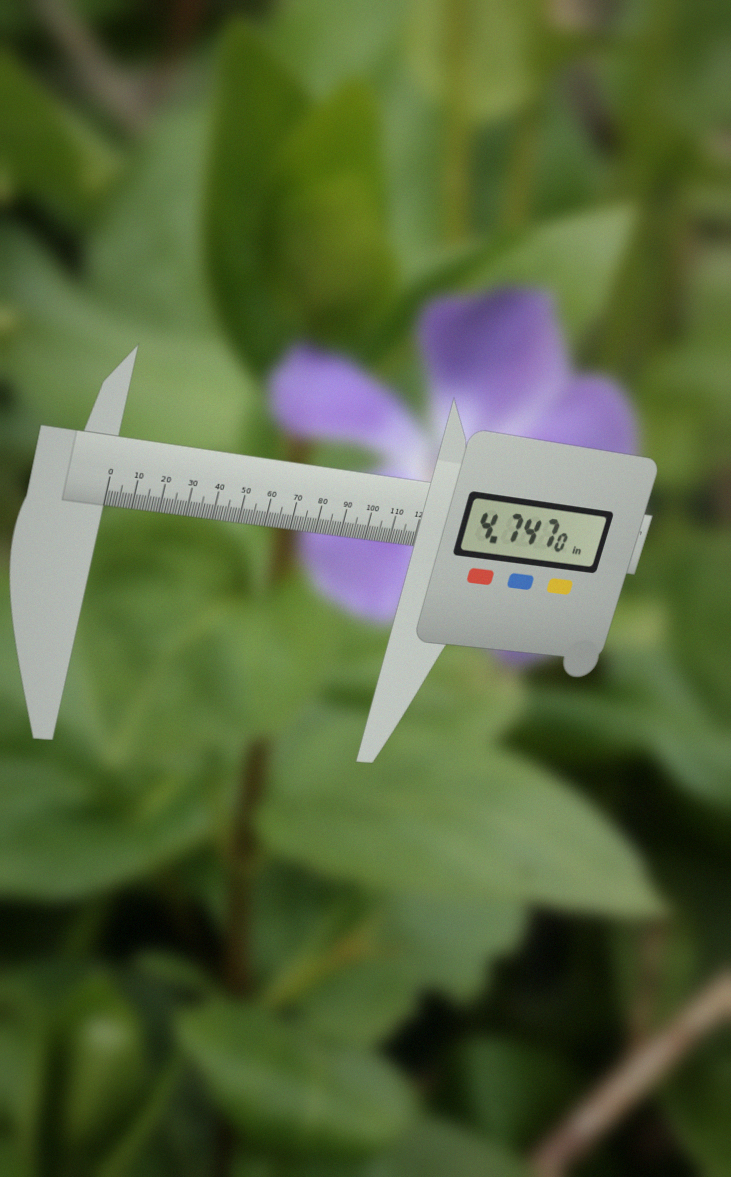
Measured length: 4.7470 in
